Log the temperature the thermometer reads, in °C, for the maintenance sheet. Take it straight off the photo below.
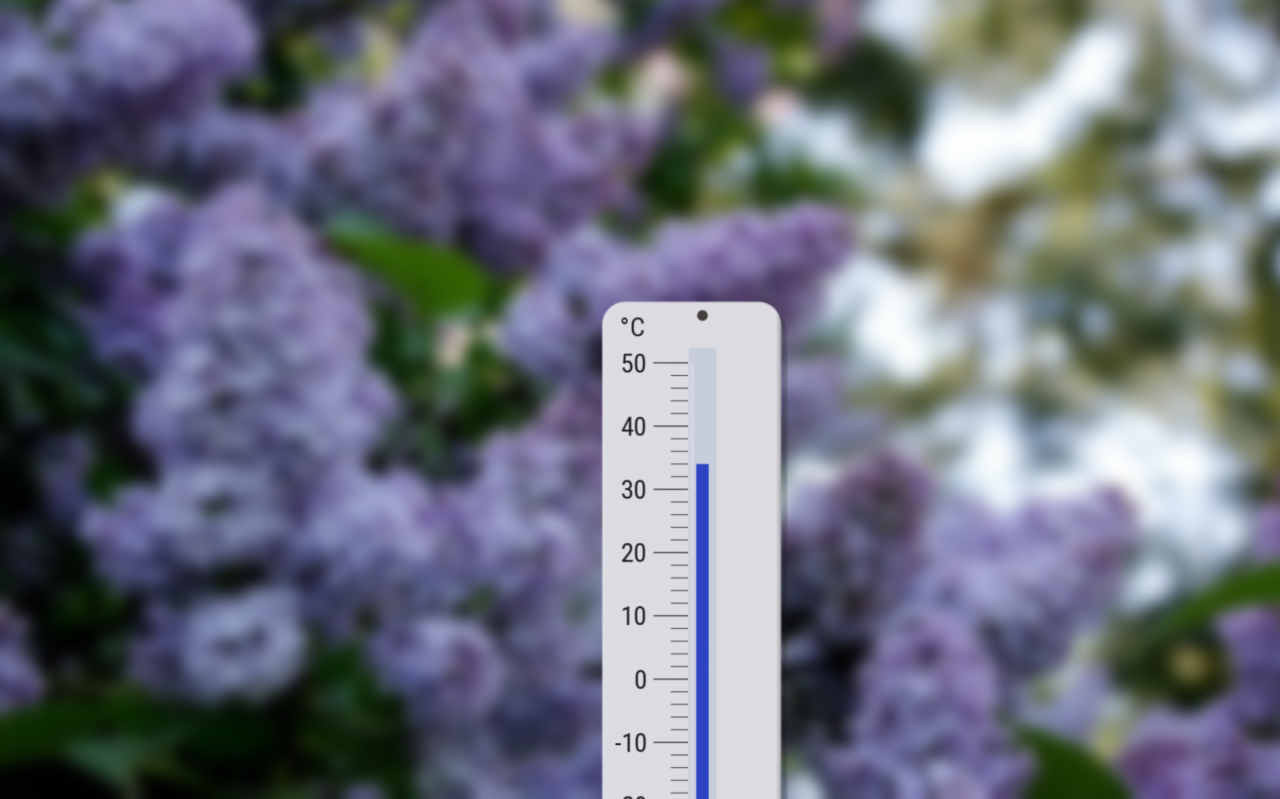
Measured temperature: 34 °C
